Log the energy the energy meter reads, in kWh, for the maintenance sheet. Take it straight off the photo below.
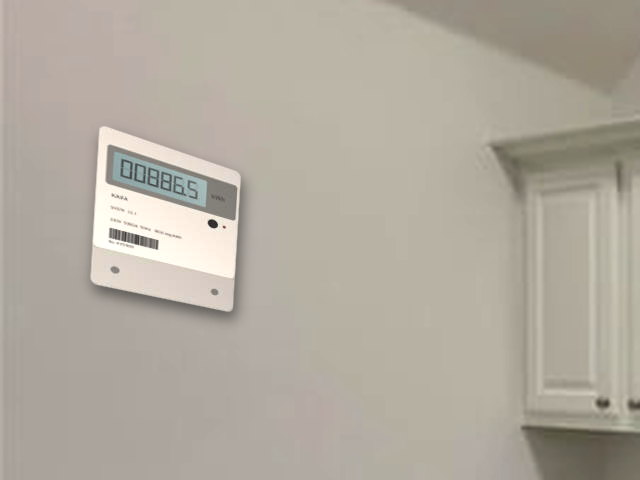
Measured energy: 886.5 kWh
